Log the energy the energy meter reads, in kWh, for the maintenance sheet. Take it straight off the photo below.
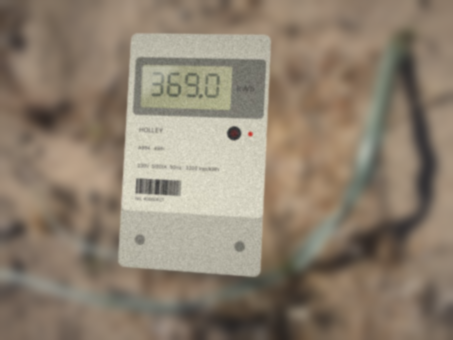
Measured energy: 369.0 kWh
